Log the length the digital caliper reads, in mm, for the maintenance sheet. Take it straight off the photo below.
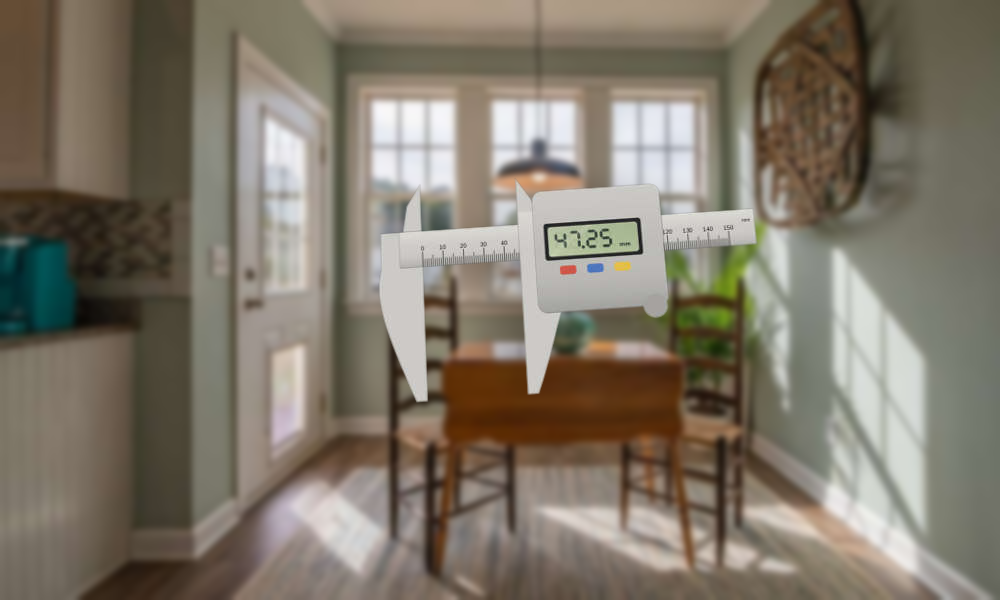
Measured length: 47.25 mm
